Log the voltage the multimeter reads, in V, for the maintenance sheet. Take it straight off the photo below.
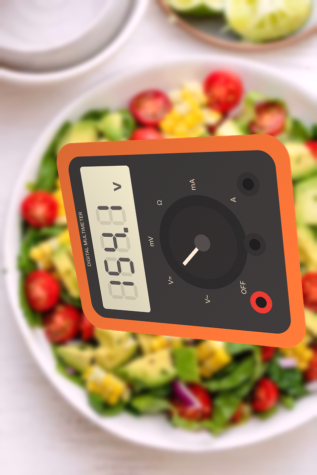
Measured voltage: 154.1 V
